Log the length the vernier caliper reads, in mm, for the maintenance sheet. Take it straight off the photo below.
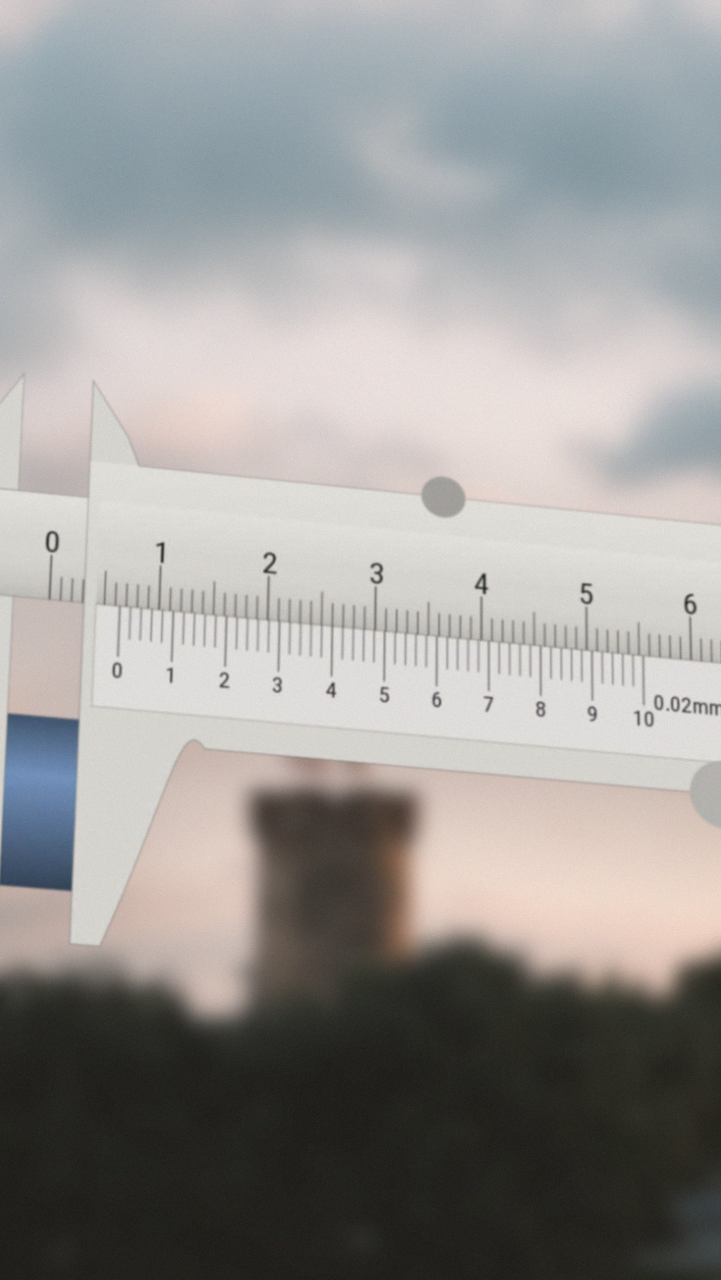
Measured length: 6.4 mm
